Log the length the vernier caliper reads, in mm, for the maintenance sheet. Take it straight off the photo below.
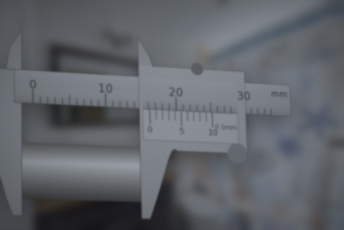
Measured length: 16.2 mm
